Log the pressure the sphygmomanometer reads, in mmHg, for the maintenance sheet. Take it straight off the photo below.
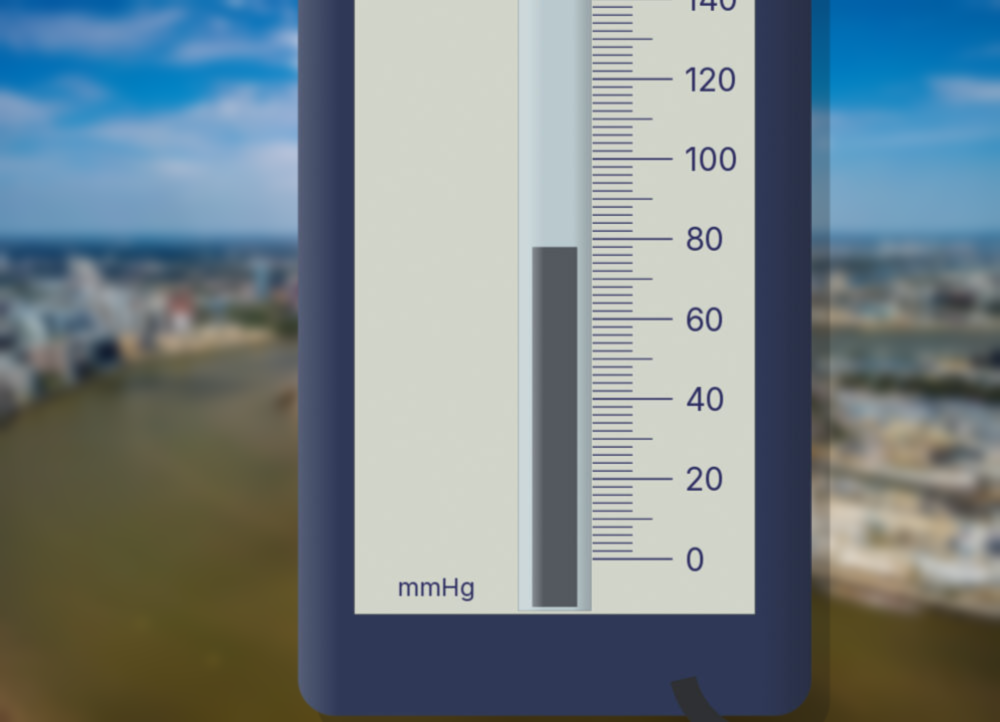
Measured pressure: 78 mmHg
